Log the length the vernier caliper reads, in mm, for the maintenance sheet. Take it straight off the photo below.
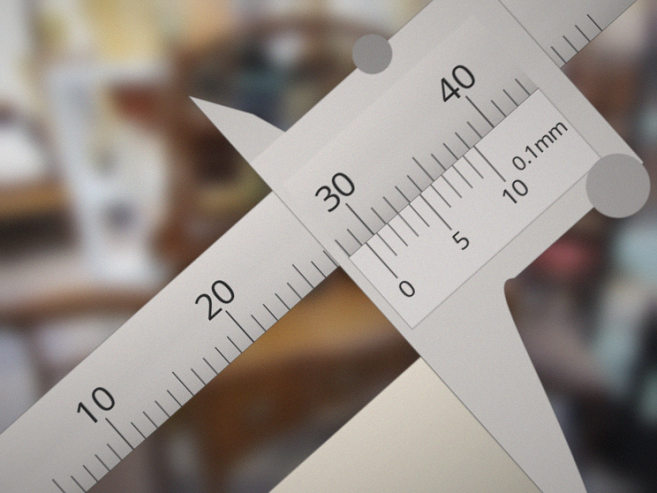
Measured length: 29.3 mm
